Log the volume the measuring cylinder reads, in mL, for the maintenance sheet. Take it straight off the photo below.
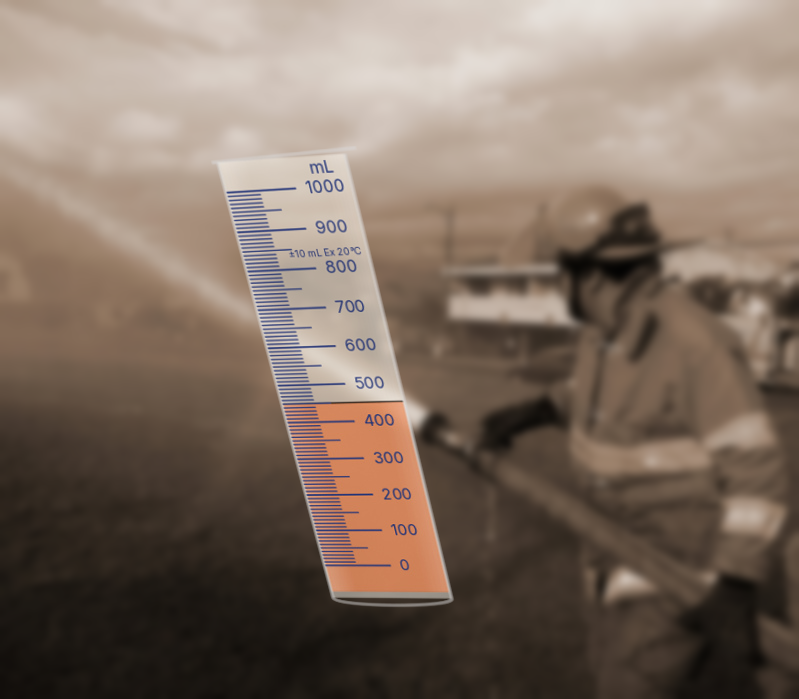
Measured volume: 450 mL
